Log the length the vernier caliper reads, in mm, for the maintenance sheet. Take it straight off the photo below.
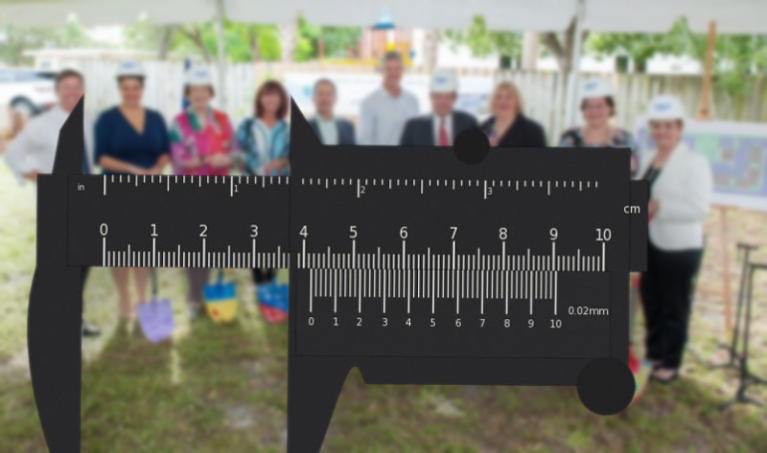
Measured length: 41.5 mm
